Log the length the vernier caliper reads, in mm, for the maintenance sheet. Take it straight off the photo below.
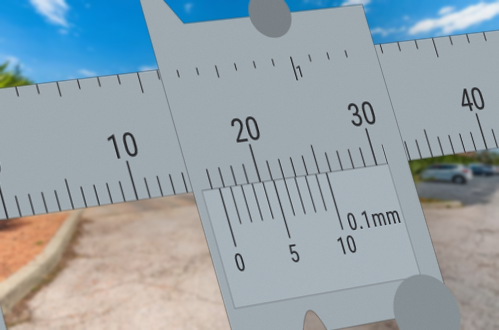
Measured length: 16.6 mm
